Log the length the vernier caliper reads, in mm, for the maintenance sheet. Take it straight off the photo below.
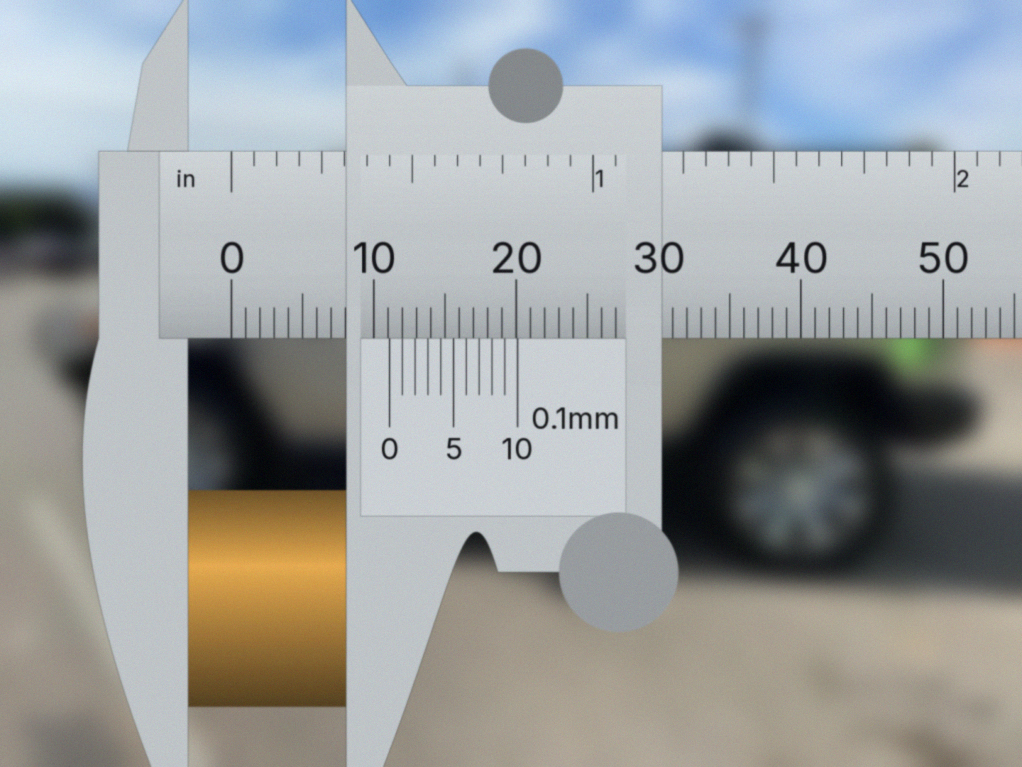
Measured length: 11.1 mm
